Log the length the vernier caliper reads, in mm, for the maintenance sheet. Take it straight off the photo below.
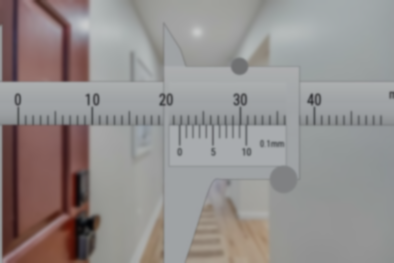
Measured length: 21.8 mm
